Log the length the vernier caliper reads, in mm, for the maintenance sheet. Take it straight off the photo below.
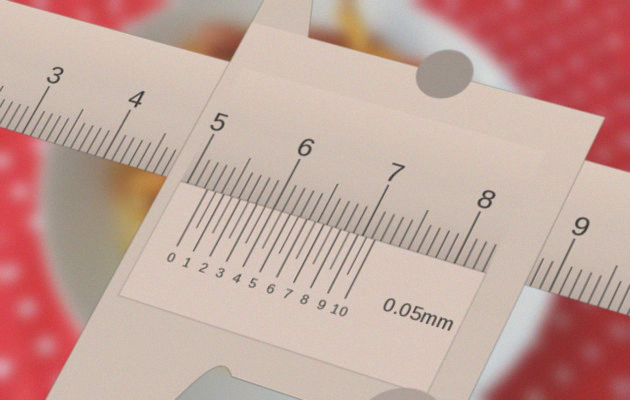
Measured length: 52.4 mm
